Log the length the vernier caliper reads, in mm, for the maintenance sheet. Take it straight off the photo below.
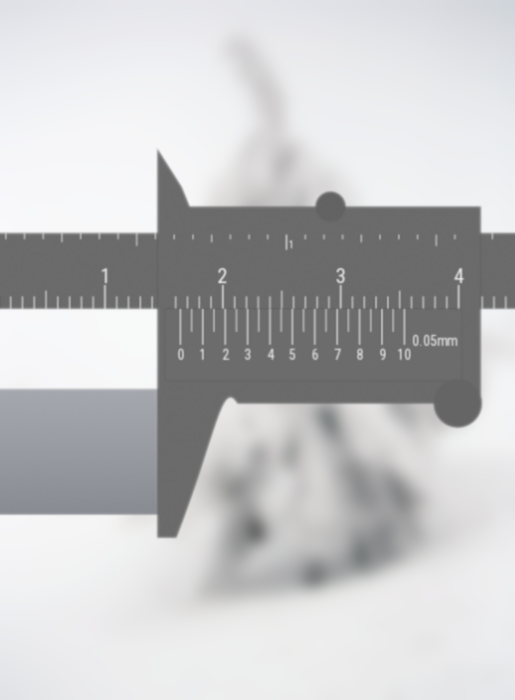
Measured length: 16.4 mm
